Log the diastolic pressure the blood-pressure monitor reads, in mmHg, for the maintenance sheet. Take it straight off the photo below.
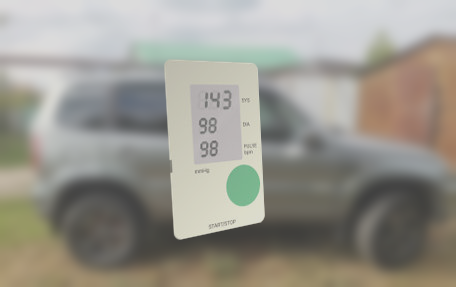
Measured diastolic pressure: 98 mmHg
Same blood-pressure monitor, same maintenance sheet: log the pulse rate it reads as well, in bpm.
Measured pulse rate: 98 bpm
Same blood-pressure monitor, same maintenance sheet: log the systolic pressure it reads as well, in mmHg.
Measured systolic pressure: 143 mmHg
